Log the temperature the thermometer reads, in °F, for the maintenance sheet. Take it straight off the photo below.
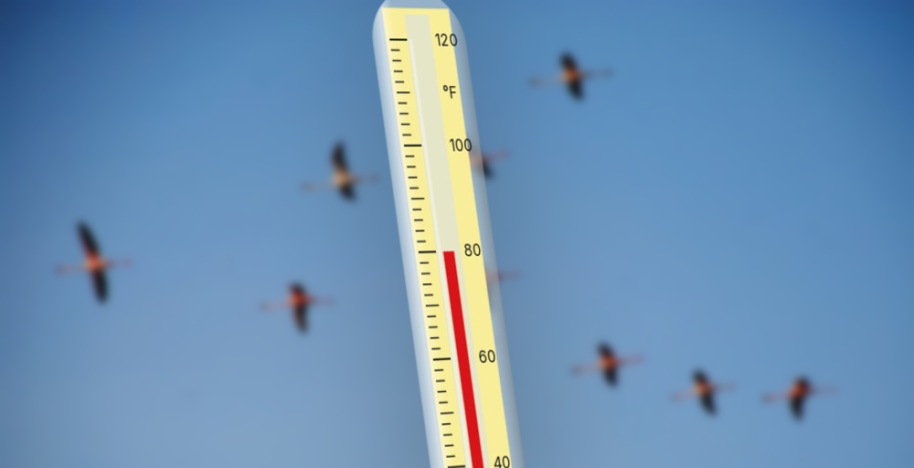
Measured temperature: 80 °F
